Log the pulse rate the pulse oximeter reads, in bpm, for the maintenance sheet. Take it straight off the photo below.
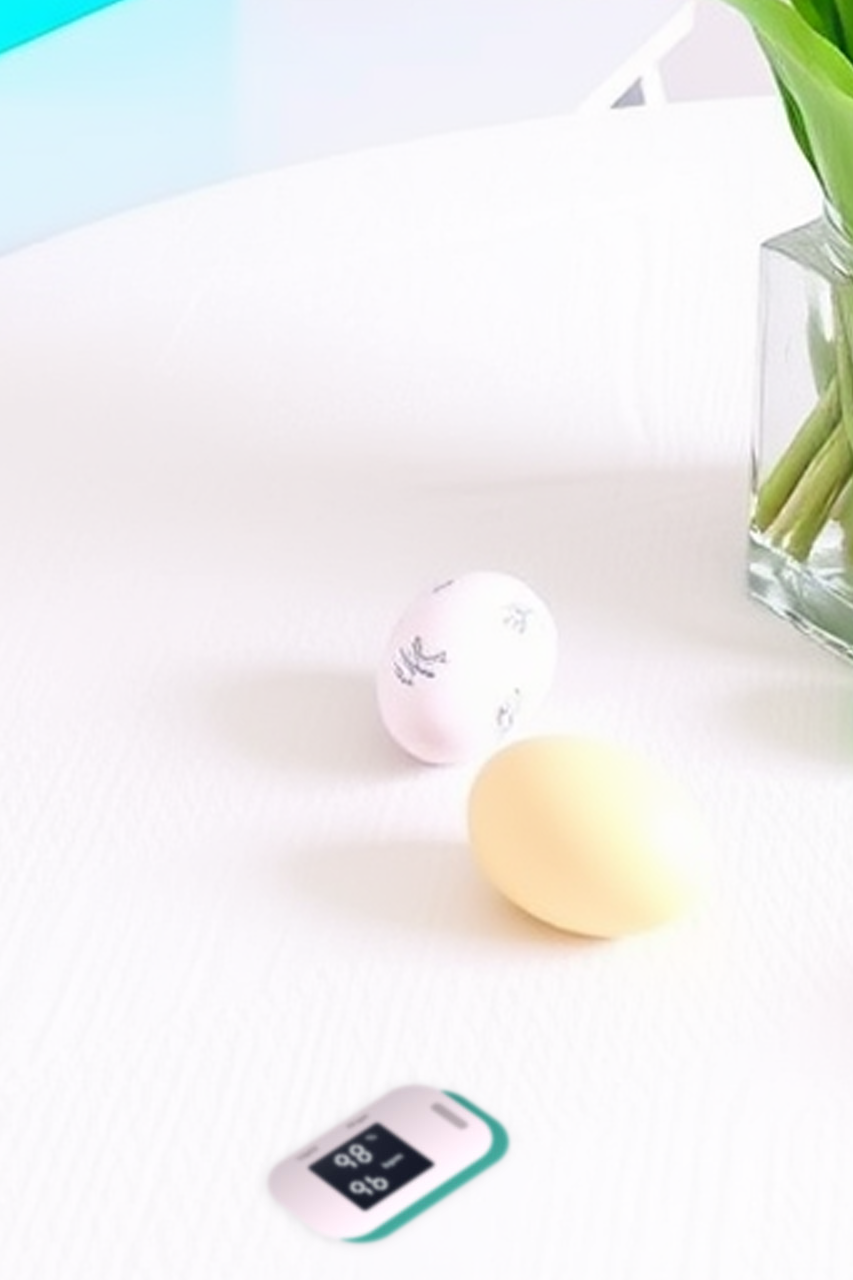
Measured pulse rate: 96 bpm
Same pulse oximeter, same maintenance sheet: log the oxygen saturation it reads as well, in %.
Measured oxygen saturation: 98 %
